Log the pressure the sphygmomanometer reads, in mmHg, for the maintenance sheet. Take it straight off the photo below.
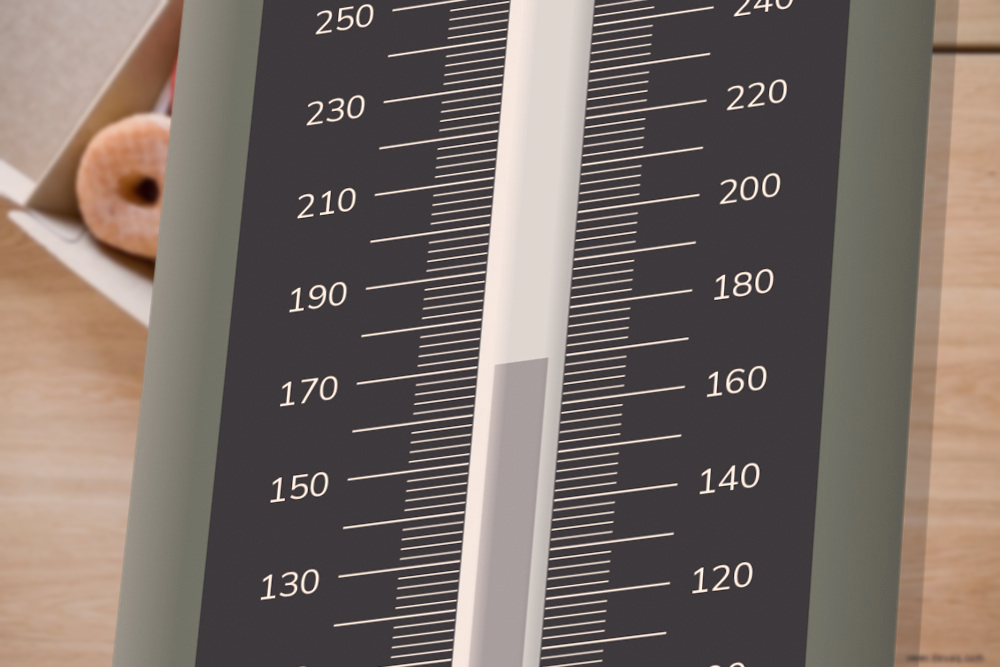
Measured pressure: 170 mmHg
